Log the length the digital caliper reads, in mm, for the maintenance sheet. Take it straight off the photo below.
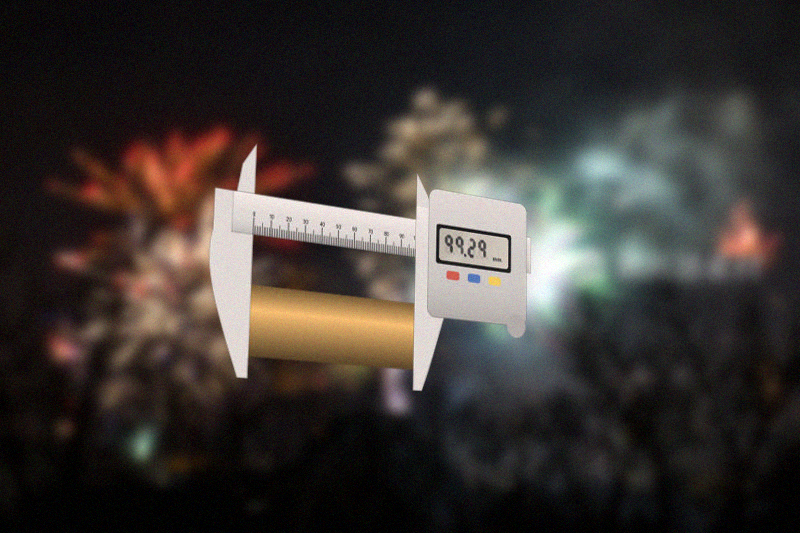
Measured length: 99.29 mm
